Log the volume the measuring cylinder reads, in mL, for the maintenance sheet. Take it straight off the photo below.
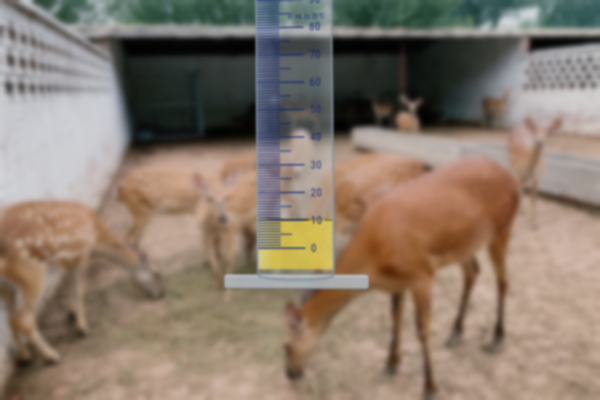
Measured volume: 10 mL
